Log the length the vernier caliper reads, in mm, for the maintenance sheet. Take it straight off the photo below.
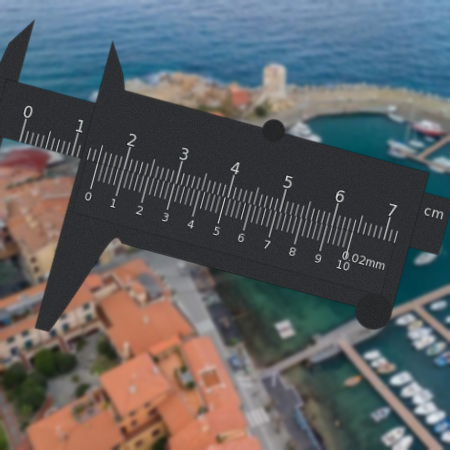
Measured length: 15.0 mm
